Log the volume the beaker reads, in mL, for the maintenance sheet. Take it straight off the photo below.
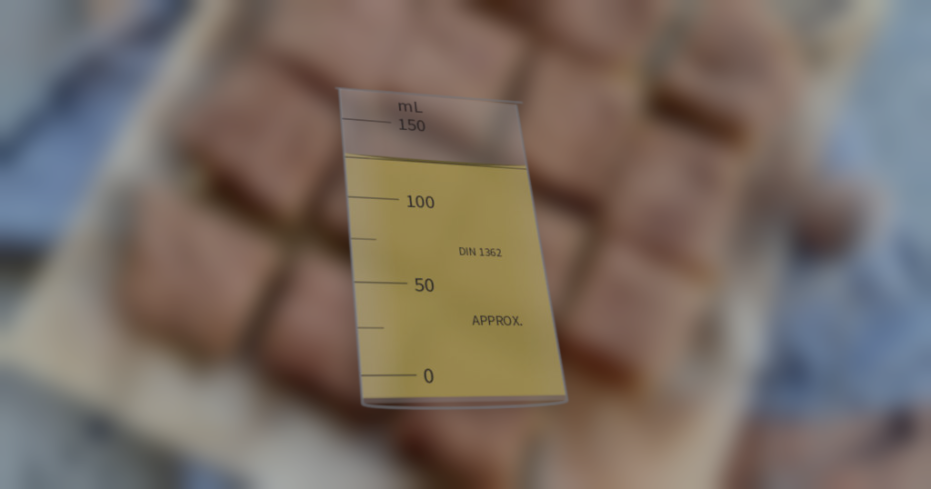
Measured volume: 125 mL
